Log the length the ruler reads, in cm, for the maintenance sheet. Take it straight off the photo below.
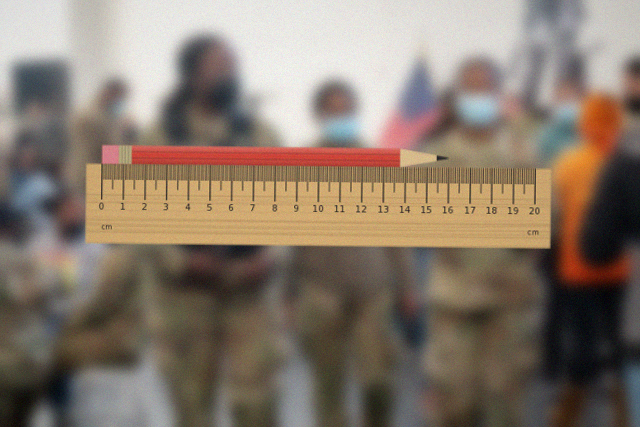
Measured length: 16 cm
